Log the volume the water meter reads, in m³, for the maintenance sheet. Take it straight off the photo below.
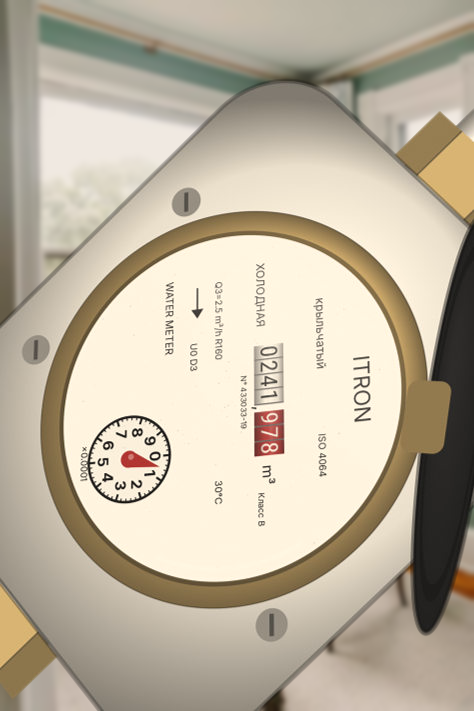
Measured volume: 241.9780 m³
